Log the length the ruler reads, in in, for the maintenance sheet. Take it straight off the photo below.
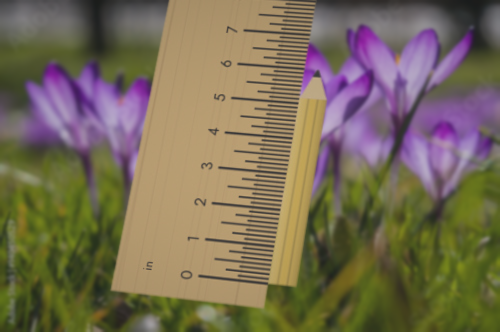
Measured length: 6 in
